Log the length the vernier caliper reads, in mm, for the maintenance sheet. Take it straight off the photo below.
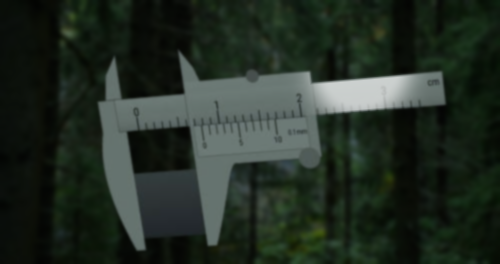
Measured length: 7.8 mm
